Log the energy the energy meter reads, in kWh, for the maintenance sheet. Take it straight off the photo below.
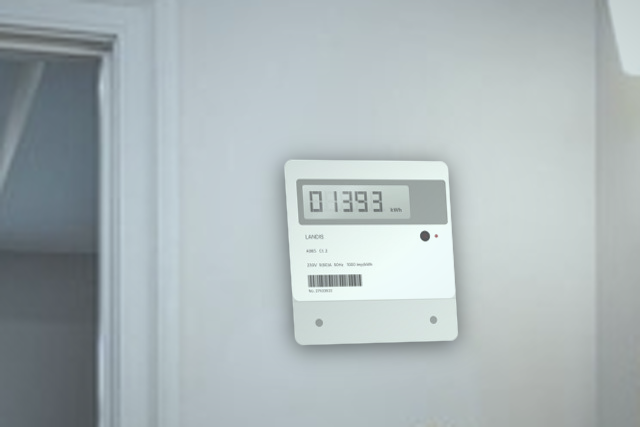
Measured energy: 1393 kWh
